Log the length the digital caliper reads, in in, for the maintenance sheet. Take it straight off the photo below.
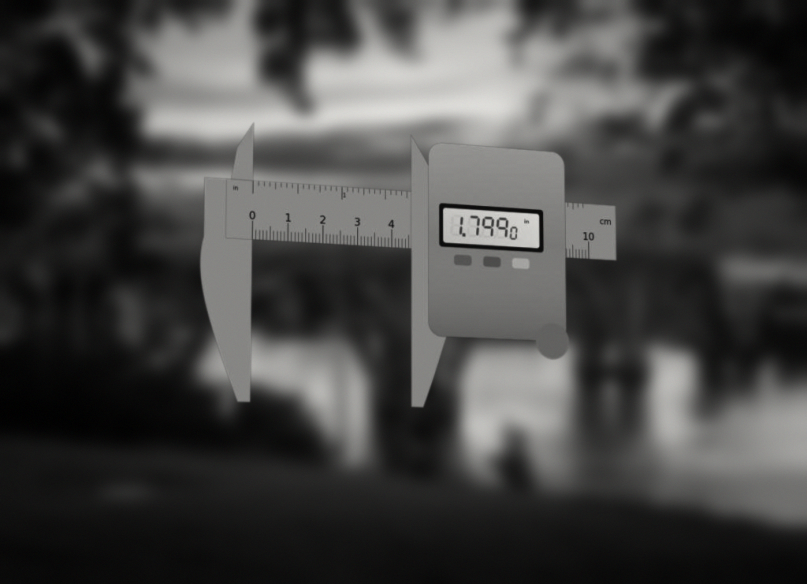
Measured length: 1.7990 in
